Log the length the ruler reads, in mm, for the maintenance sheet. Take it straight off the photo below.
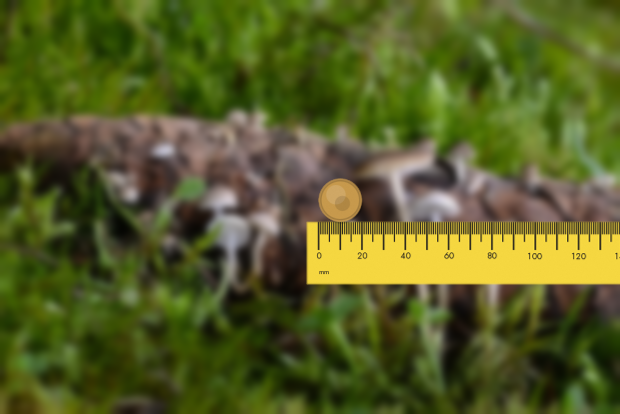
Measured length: 20 mm
